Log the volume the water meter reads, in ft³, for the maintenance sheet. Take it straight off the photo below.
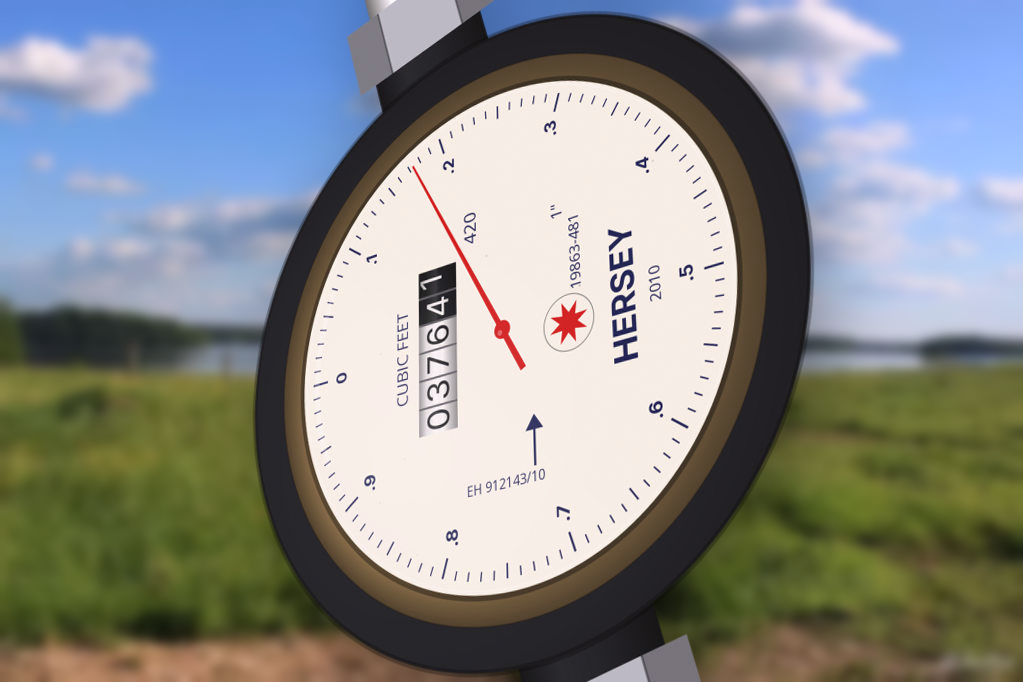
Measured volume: 37641.17 ft³
